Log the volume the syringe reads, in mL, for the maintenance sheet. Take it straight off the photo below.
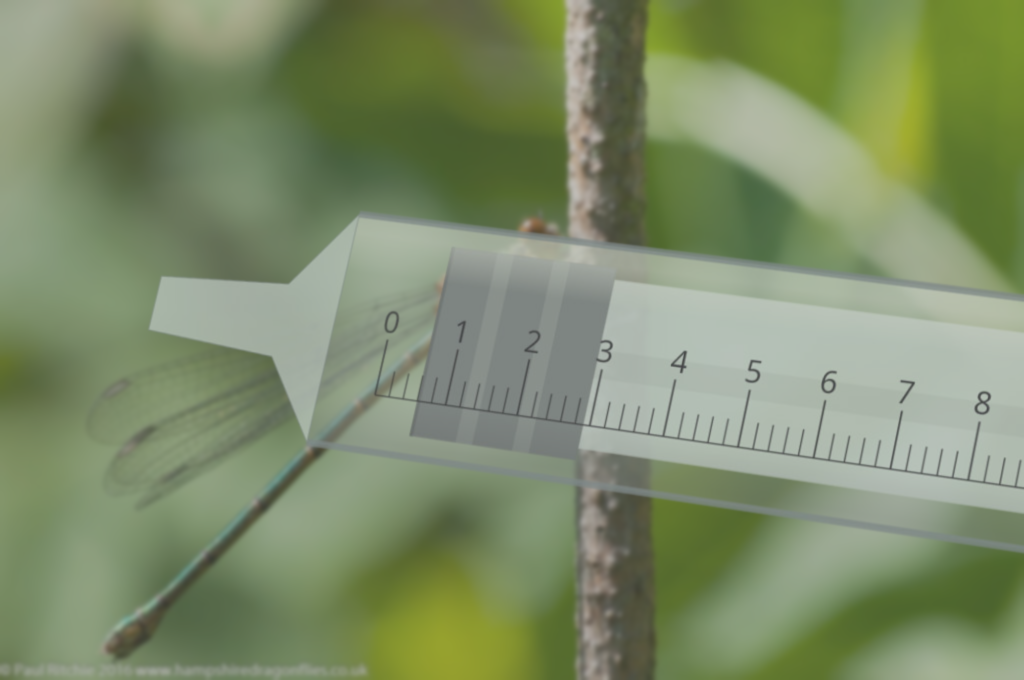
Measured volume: 0.6 mL
